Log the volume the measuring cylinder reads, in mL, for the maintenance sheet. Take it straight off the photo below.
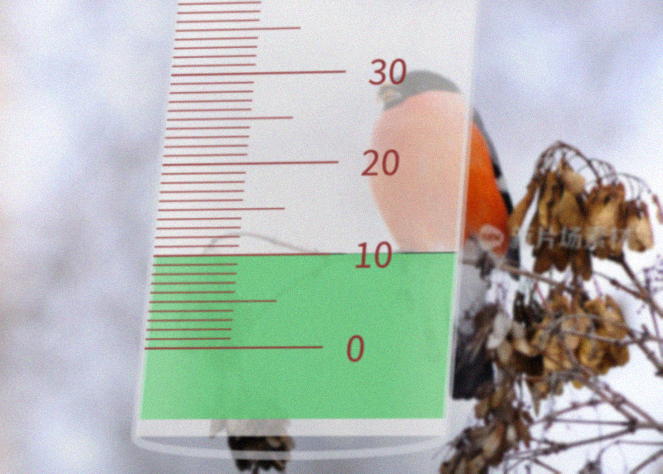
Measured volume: 10 mL
